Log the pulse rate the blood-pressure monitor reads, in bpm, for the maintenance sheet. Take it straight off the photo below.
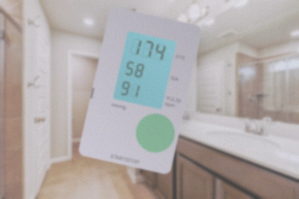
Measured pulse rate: 91 bpm
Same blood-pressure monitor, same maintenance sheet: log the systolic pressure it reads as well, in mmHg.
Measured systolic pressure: 174 mmHg
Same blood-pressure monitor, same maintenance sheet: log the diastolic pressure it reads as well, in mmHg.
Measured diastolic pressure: 58 mmHg
